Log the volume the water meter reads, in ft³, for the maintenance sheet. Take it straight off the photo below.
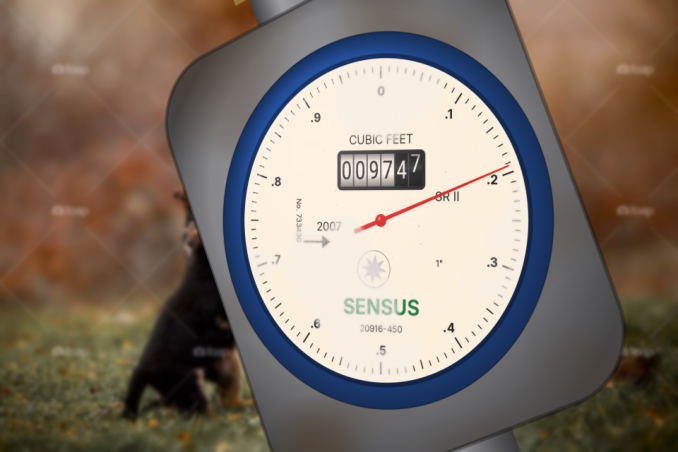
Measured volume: 9747.19 ft³
